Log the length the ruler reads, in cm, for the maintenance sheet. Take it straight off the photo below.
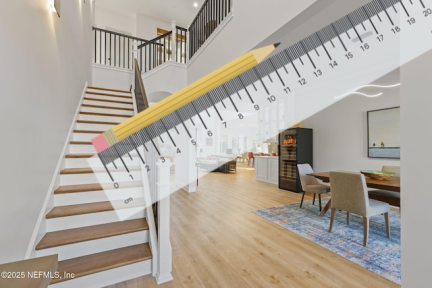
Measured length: 12 cm
